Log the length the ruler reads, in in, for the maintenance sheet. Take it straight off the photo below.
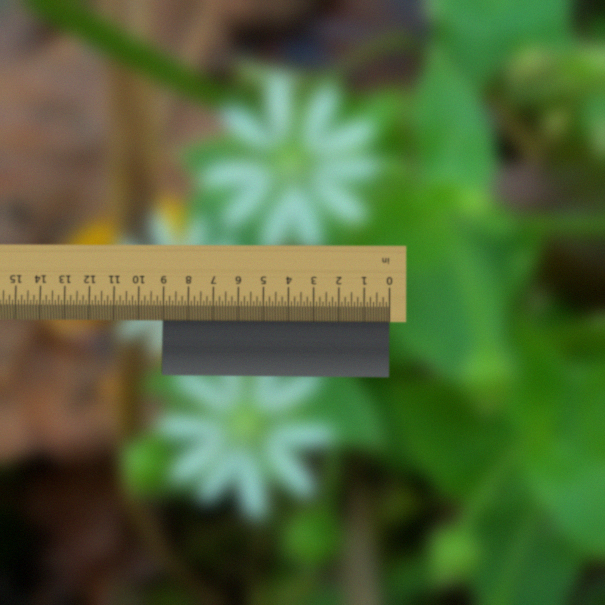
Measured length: 9 in
